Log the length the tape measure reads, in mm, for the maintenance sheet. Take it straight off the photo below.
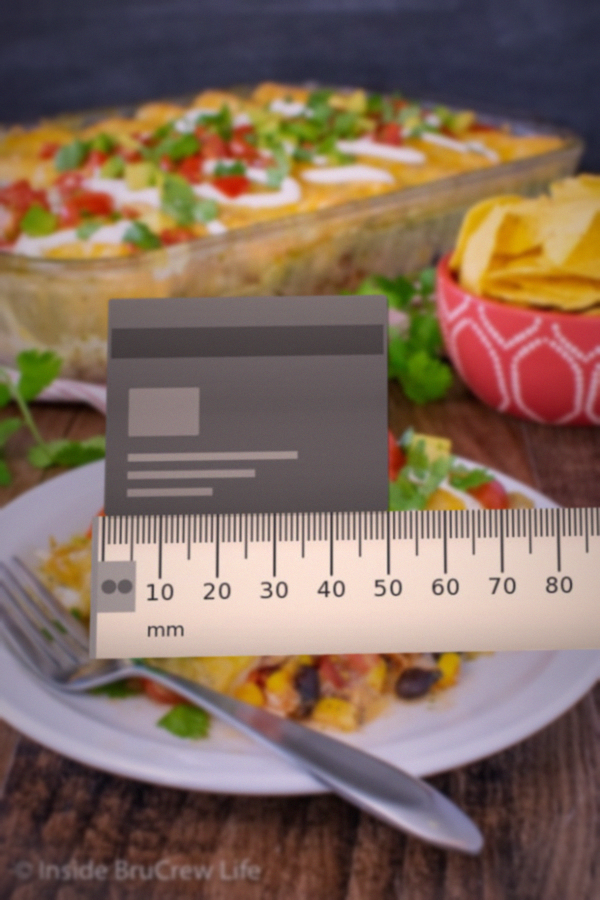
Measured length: 50 mm
